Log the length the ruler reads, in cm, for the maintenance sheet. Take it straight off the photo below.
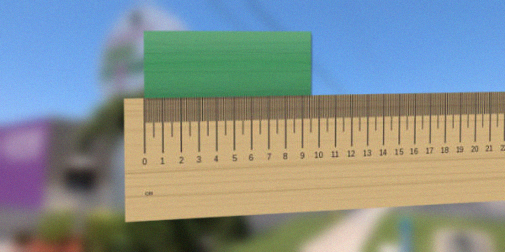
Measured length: 9.5 cm
